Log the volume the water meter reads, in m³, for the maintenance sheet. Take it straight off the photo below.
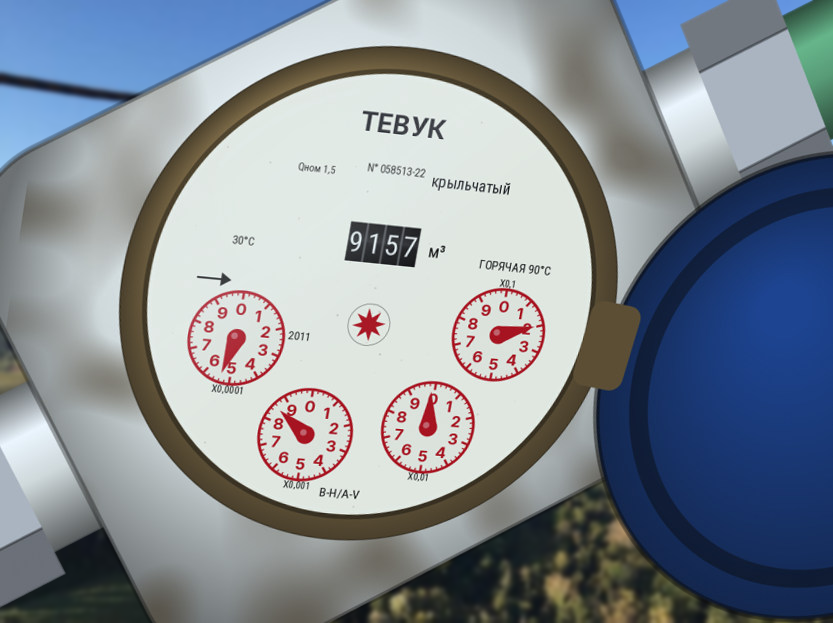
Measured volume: 9157.1985 m³
